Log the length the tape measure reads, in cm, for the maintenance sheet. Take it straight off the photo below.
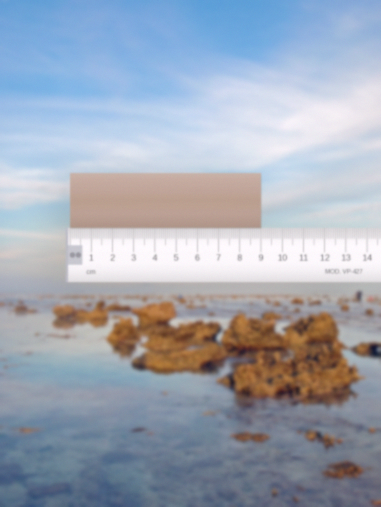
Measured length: 9 cm
